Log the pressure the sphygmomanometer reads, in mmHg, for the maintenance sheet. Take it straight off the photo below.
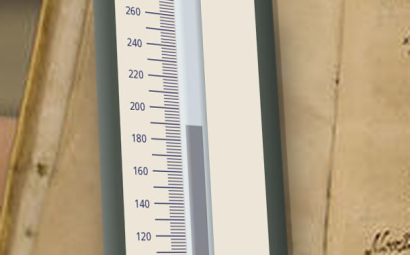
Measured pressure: 190 mmHg
